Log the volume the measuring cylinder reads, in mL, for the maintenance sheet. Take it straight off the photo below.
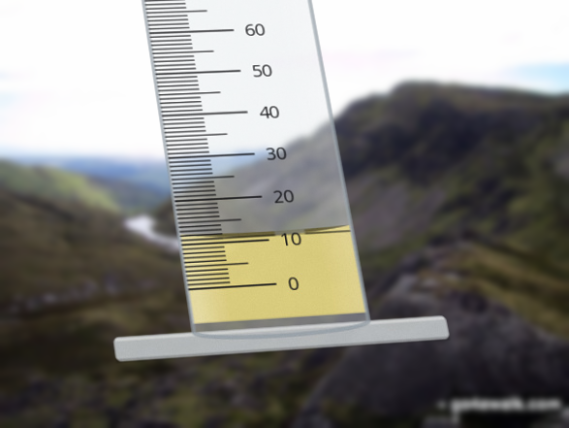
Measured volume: 11 mL
